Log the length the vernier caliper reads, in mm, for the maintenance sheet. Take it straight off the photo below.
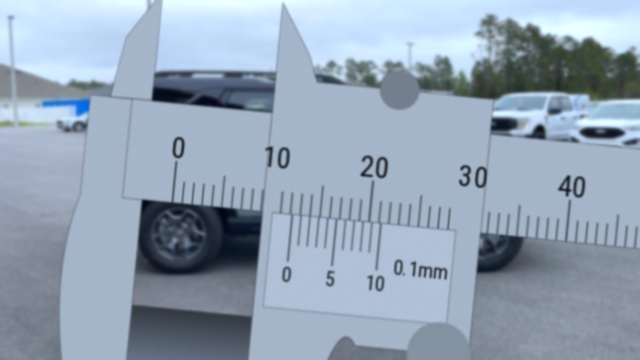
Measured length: 12.2 mm
